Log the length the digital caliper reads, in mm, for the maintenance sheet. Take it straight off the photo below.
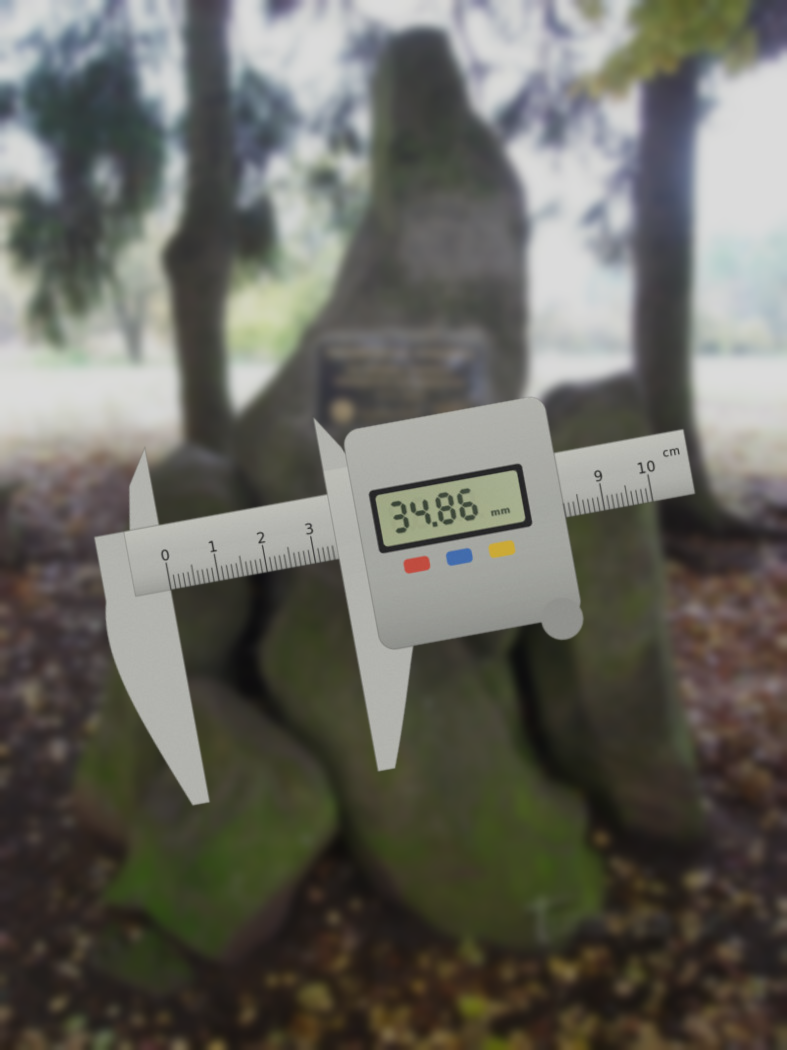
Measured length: 34.86 mm
